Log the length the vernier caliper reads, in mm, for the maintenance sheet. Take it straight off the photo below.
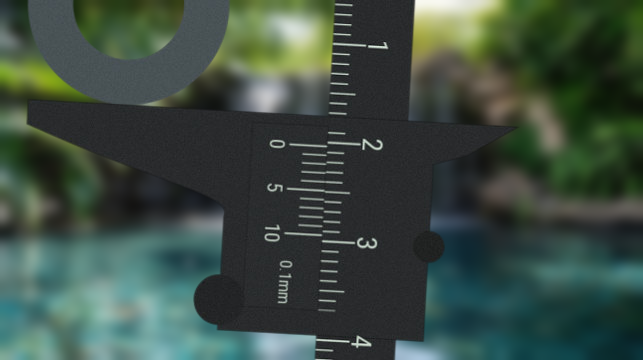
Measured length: 20.4 mm
